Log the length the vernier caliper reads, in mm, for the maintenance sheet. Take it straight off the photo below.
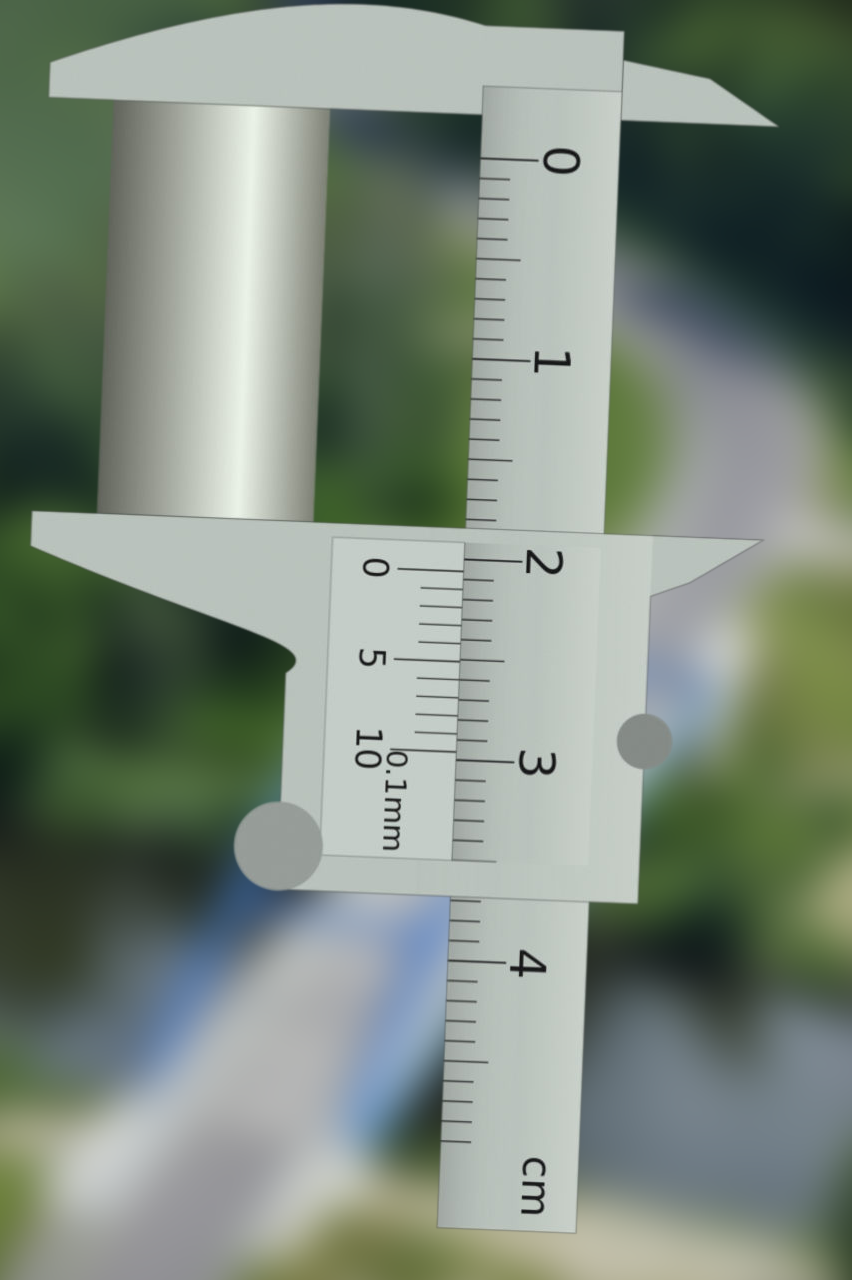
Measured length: 20.6 mm
